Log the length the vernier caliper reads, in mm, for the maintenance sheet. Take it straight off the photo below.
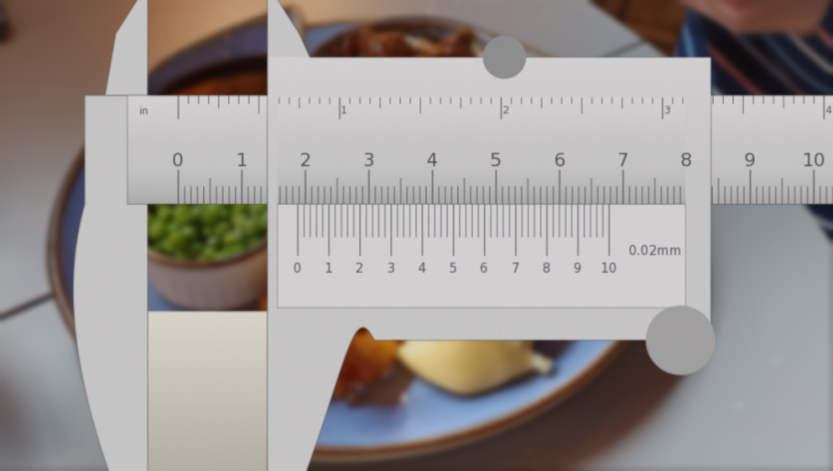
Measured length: 18.8 mm
